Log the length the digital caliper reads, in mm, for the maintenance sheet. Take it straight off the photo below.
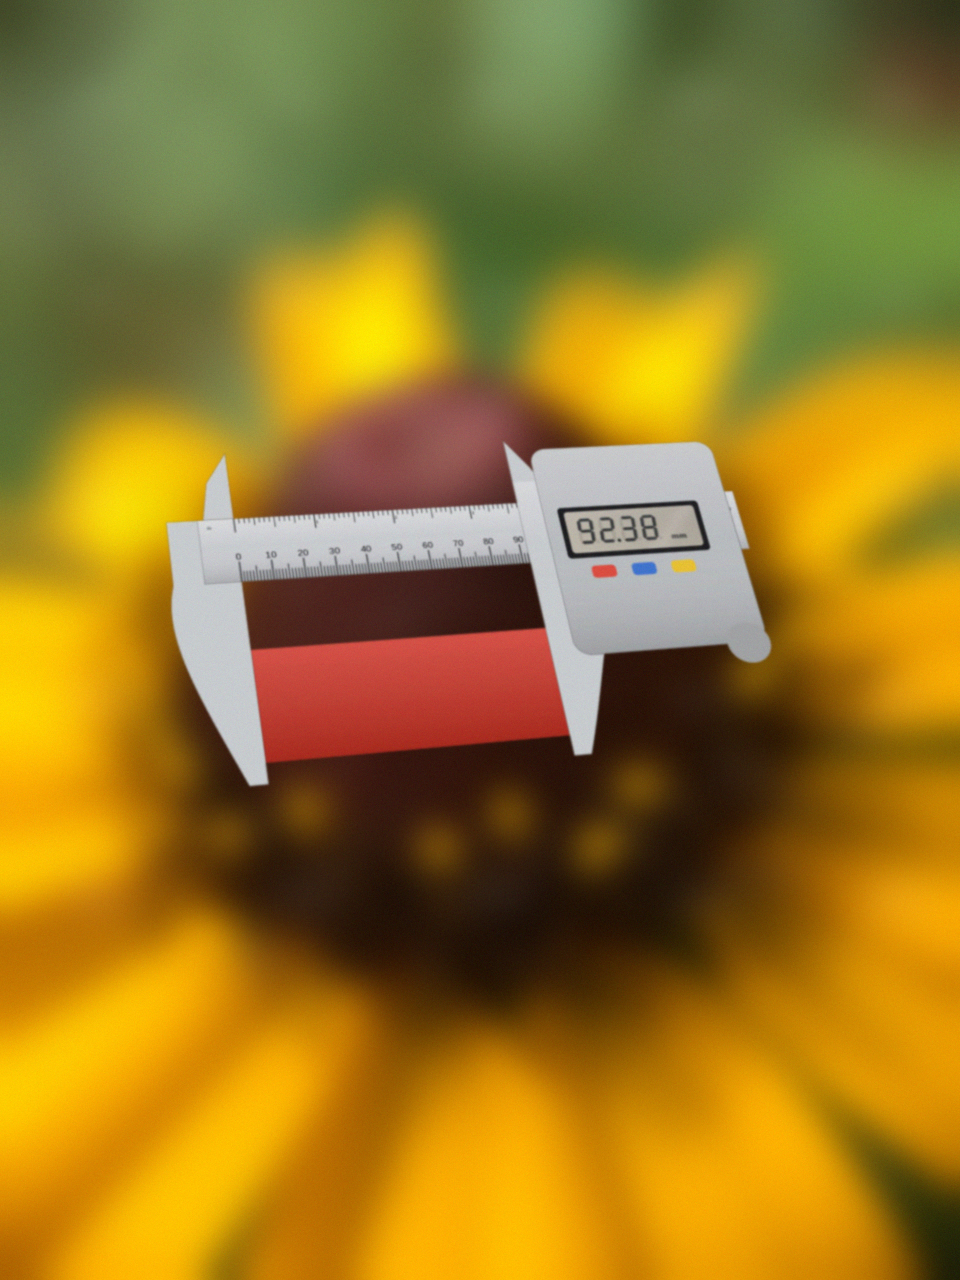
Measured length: 92.38 mm
